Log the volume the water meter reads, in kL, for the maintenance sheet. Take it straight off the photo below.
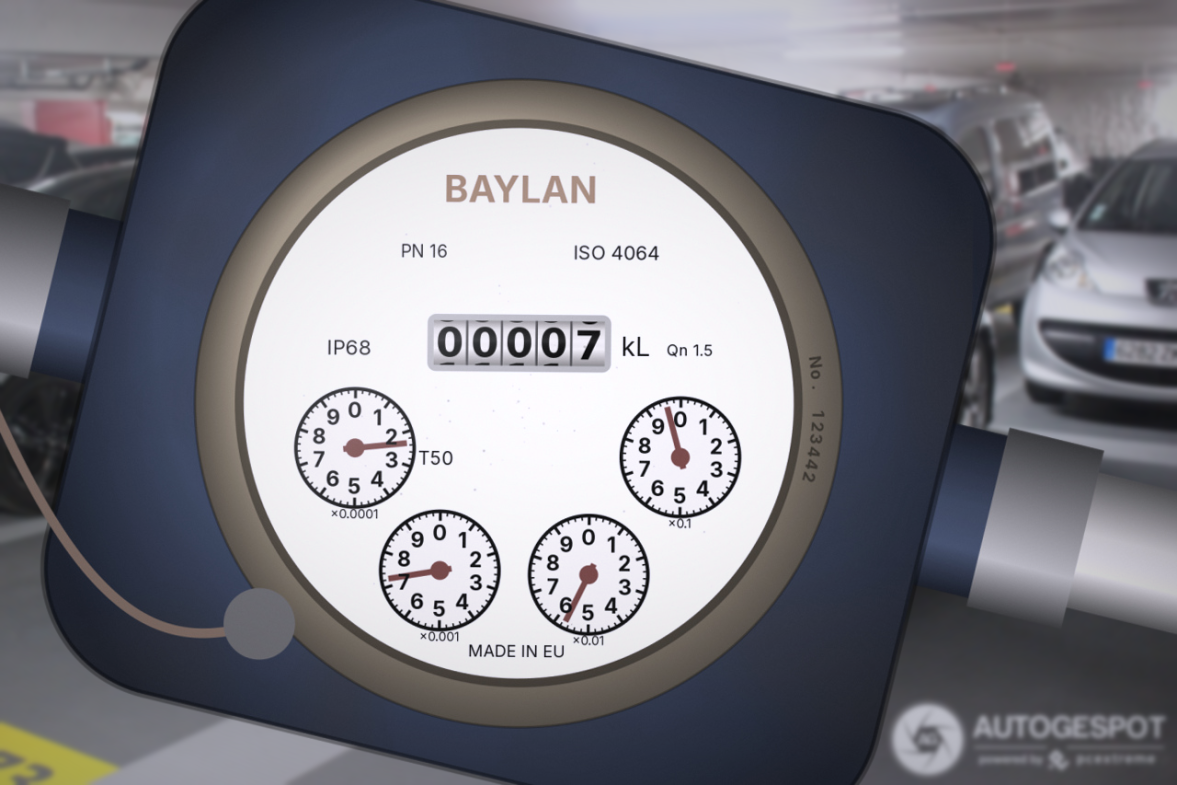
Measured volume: 6.9572 kL
